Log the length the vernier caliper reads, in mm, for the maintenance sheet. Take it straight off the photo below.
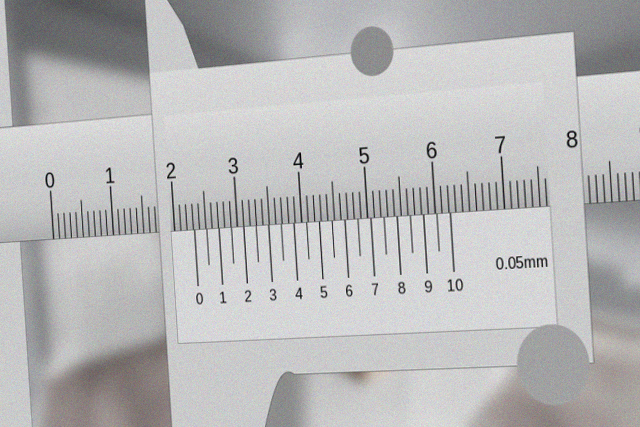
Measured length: 23.2 mm
